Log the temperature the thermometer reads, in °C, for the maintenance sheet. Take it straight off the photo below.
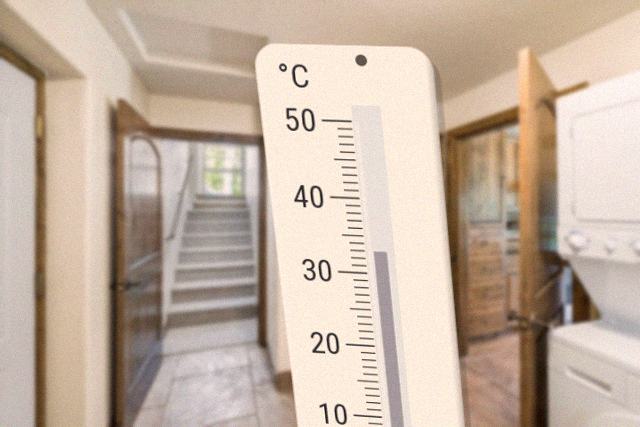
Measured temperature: 33 °C
